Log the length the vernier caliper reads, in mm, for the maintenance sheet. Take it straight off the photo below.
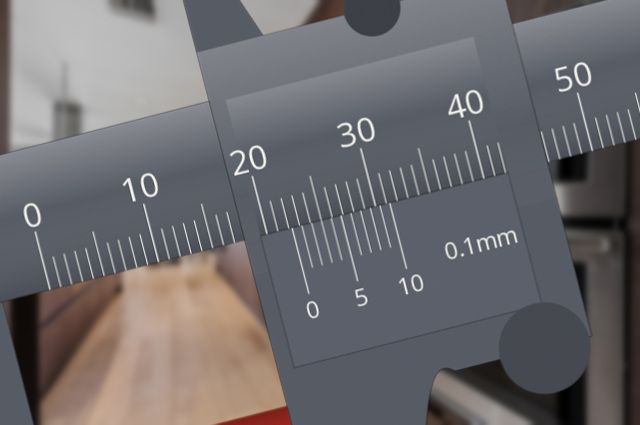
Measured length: 22.3 mm
